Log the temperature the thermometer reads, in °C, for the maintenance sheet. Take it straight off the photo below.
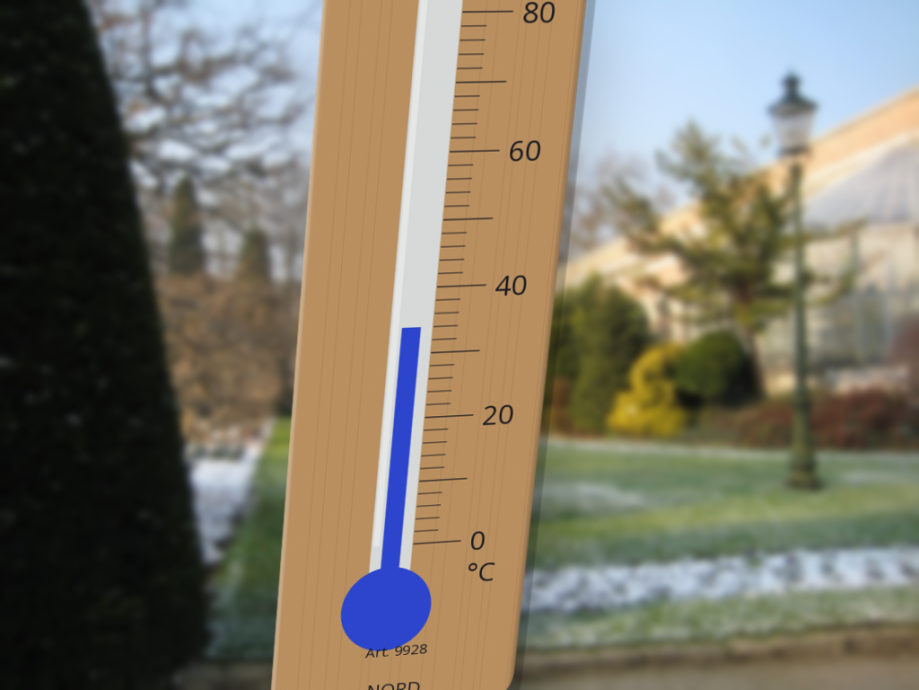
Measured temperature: 34 °C
